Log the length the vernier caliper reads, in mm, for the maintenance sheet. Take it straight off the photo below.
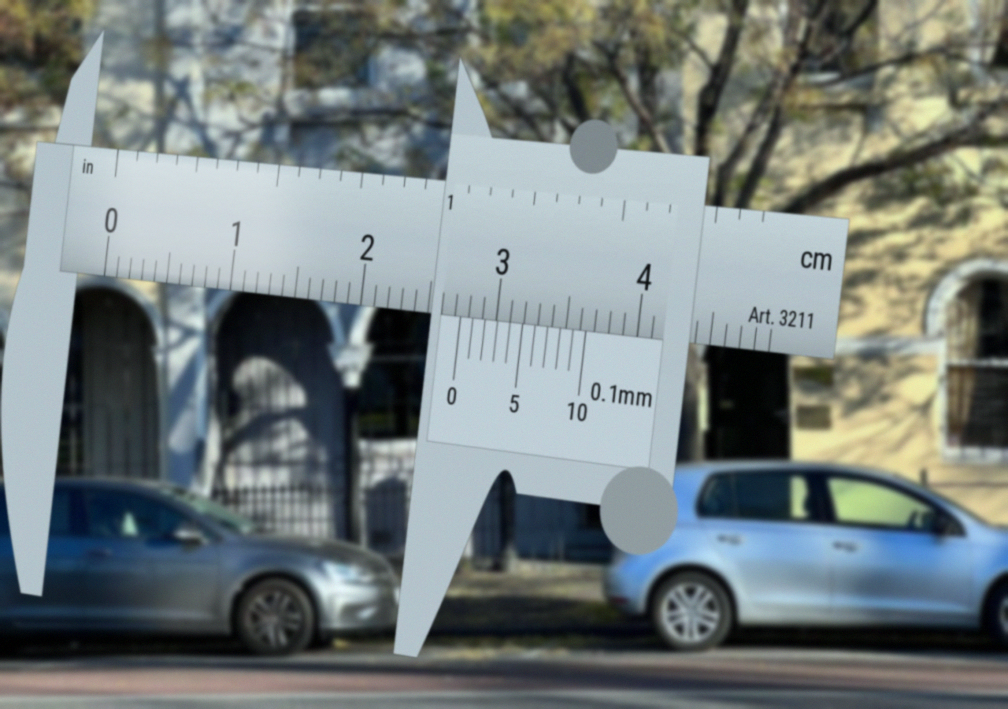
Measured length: 27.4 mm
